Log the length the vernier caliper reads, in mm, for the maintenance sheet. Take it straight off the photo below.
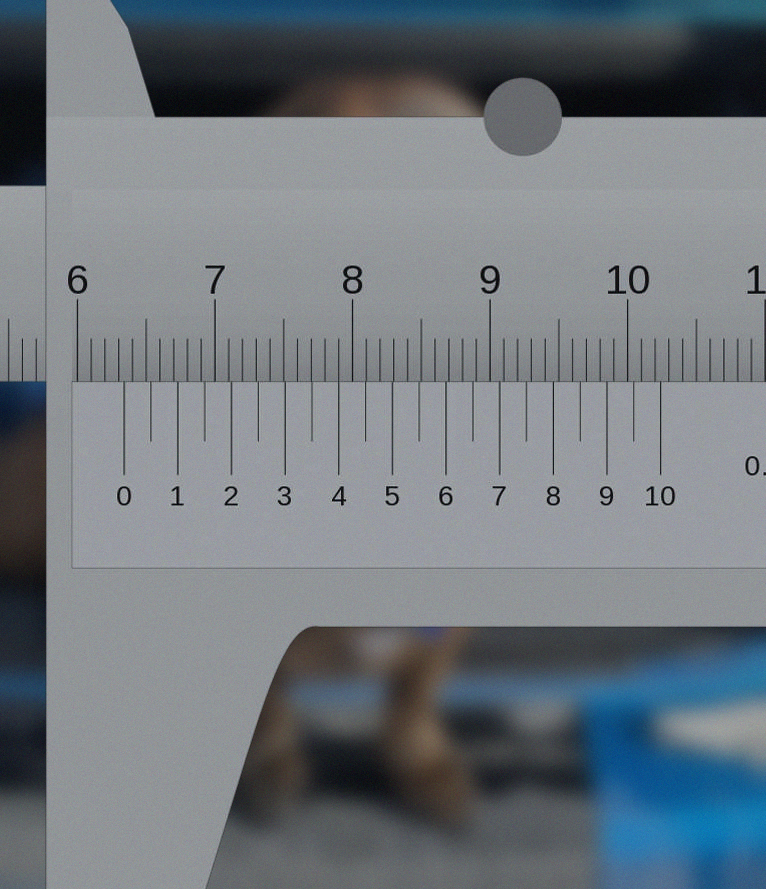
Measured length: 63.4 mm
